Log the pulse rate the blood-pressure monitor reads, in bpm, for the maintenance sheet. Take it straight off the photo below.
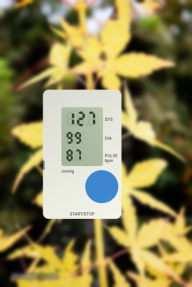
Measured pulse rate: 87 bpm
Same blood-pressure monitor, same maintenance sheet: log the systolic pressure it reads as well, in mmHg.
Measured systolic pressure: 127 mmHg
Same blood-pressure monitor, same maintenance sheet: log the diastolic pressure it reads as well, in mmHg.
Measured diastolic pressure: 99 mmHg
